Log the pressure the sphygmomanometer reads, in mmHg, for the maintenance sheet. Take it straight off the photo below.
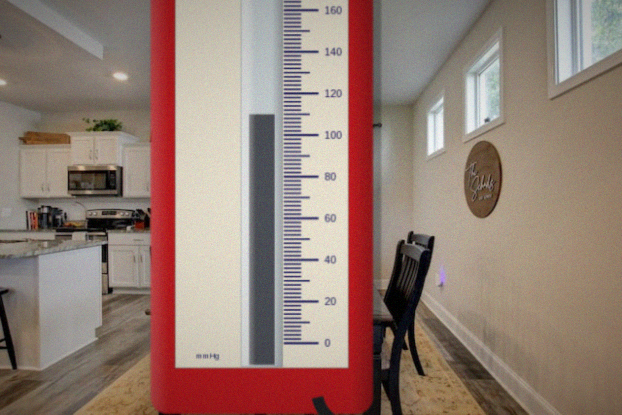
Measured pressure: 110 mmHg
